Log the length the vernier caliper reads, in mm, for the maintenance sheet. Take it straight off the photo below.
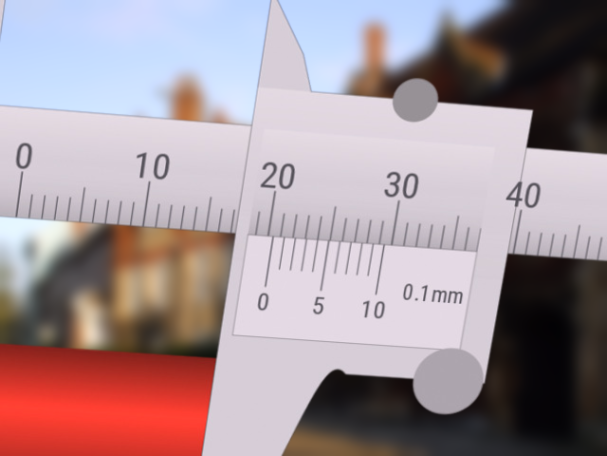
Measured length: 20.4 mm
